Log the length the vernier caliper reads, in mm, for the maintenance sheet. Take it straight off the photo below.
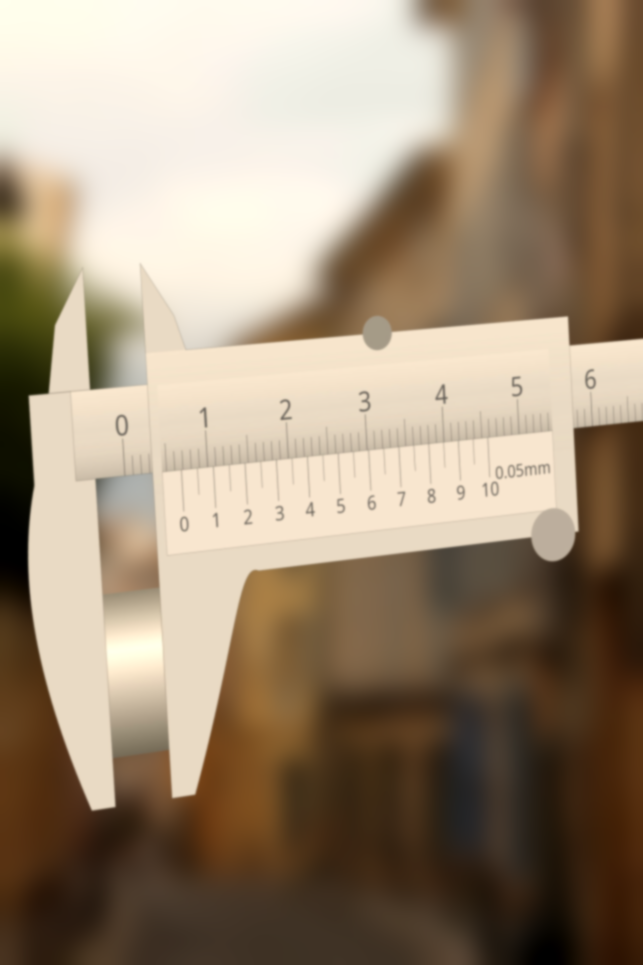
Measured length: 6.8 mm
